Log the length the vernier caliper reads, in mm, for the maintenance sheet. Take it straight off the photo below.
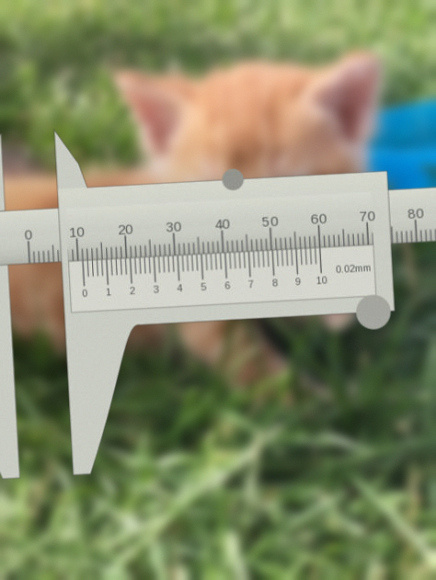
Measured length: 11.0 mm
